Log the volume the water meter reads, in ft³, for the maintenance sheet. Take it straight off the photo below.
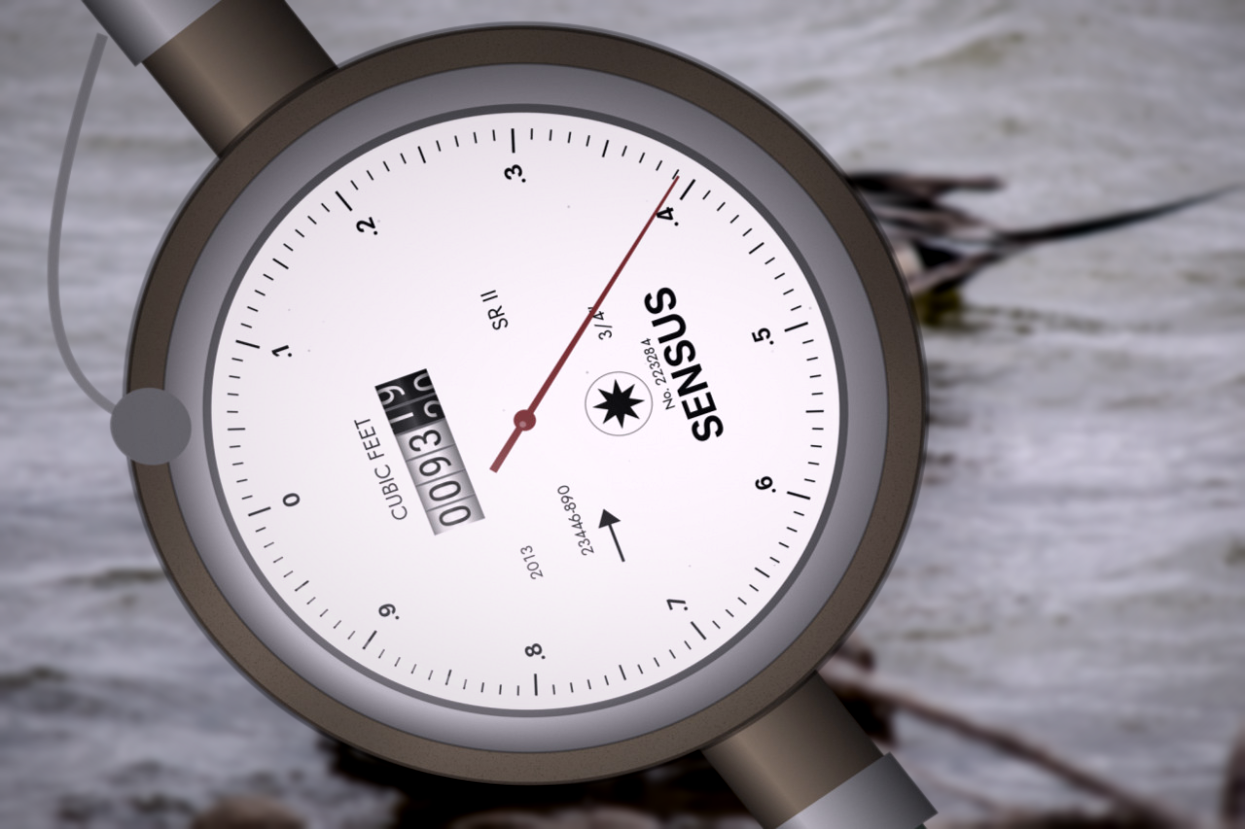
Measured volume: 9319.39 ft³
